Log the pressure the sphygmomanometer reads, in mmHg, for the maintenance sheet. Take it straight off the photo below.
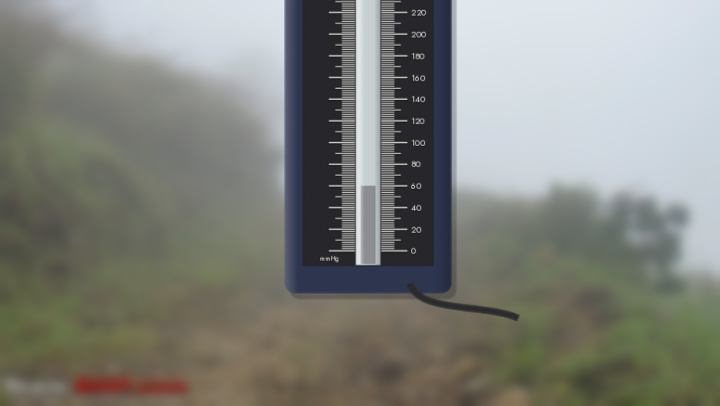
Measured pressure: 60 mmHg
